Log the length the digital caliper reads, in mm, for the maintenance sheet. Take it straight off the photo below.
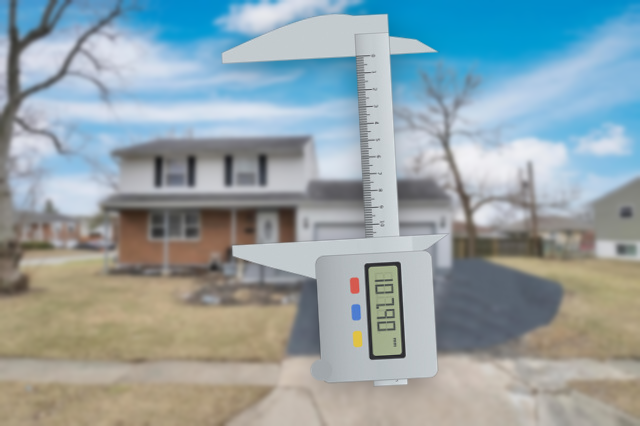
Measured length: 107.90 mm
